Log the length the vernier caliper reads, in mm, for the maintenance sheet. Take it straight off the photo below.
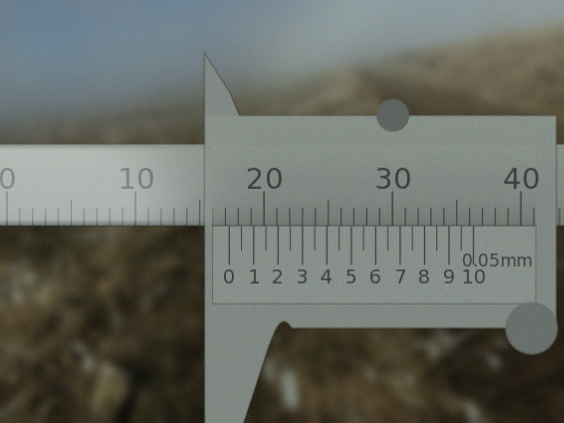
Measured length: 17.3 mm
